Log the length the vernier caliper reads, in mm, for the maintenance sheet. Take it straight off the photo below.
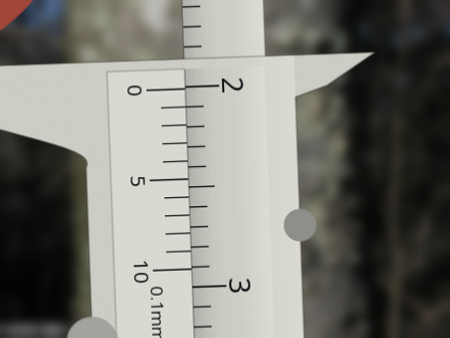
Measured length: 20.1 mm
